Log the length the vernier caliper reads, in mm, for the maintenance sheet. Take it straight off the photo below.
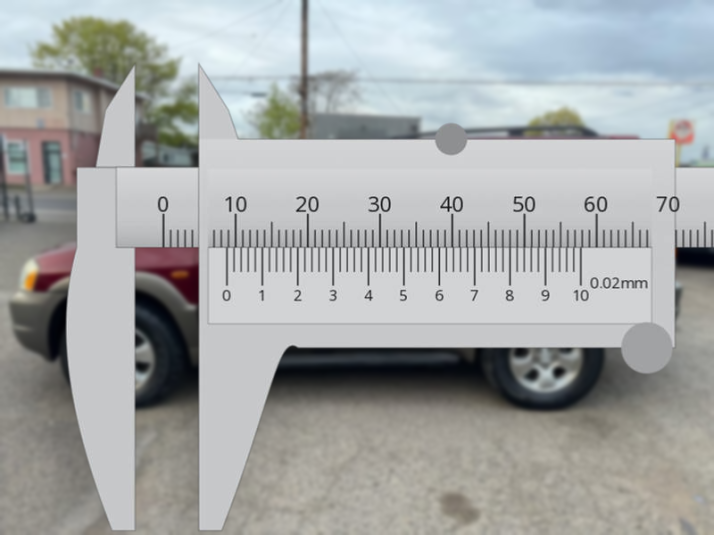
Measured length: 8.8 mm
